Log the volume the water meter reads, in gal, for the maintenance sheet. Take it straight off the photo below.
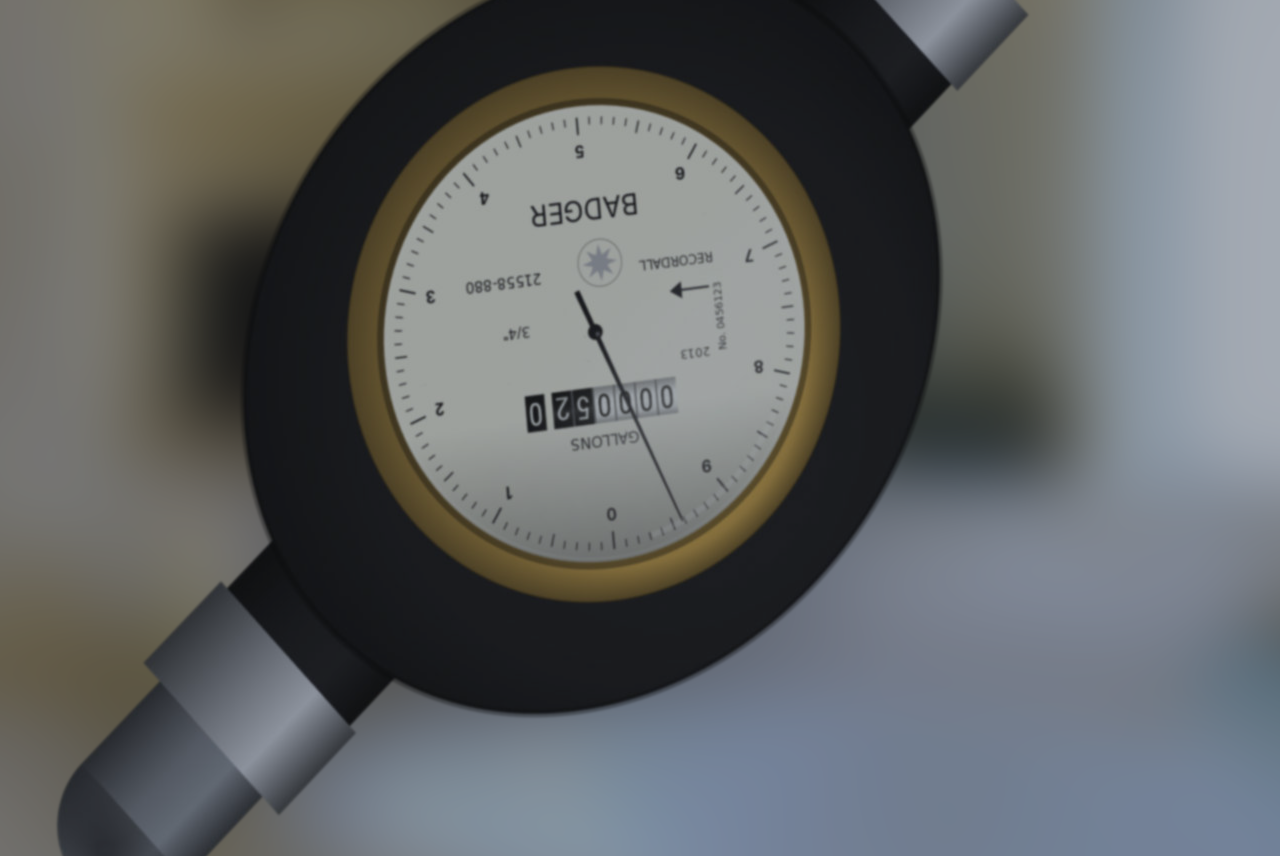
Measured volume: 519.4 gal
